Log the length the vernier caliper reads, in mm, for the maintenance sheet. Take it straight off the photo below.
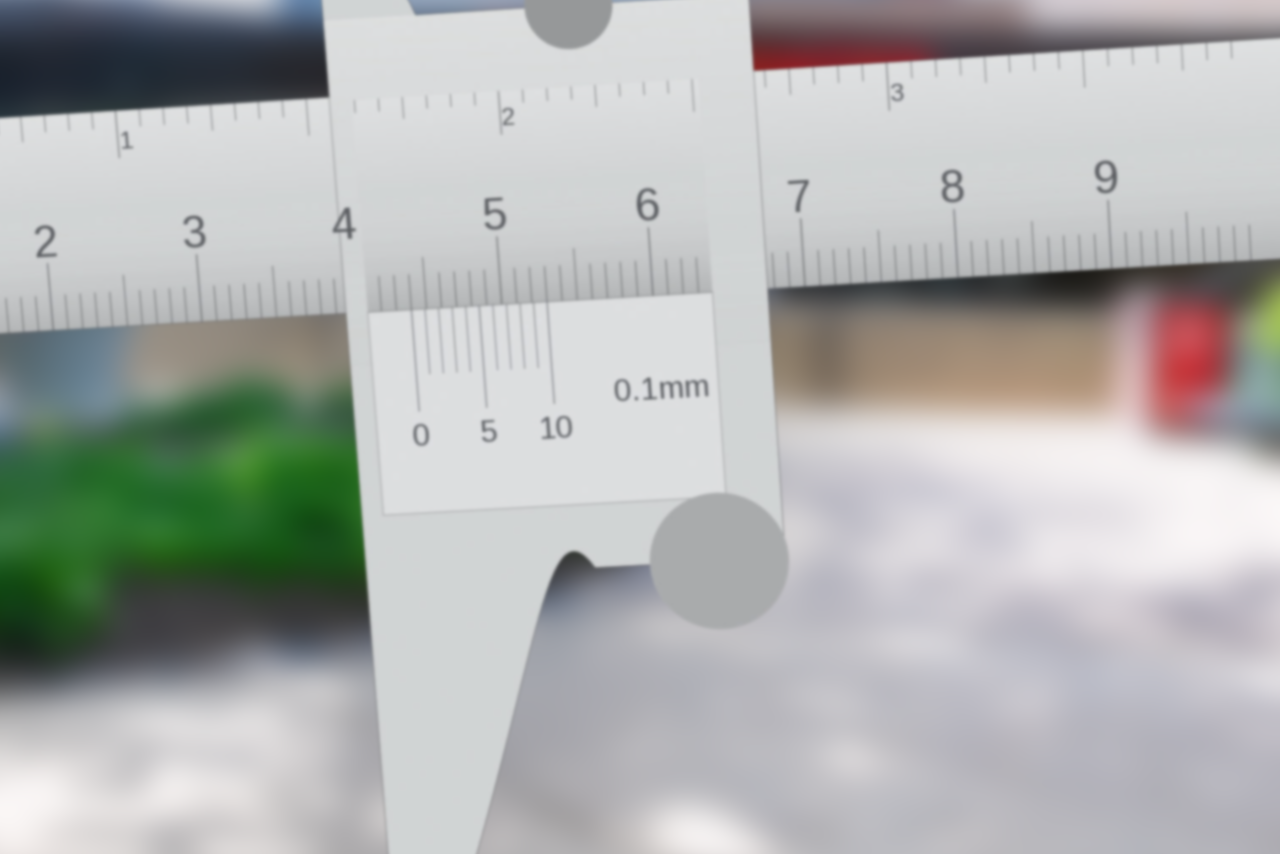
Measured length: 44.0 mm
